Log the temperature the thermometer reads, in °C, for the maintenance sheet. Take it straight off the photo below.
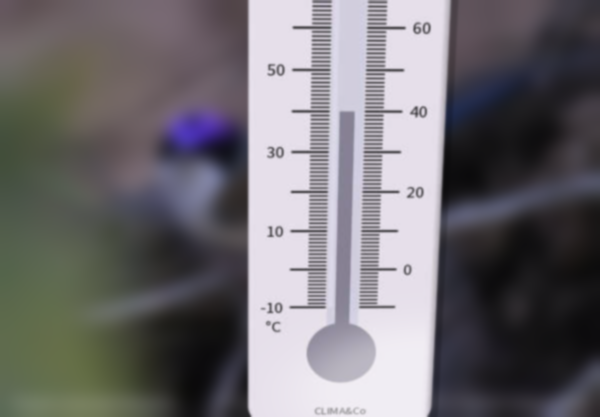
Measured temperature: 40 °C
